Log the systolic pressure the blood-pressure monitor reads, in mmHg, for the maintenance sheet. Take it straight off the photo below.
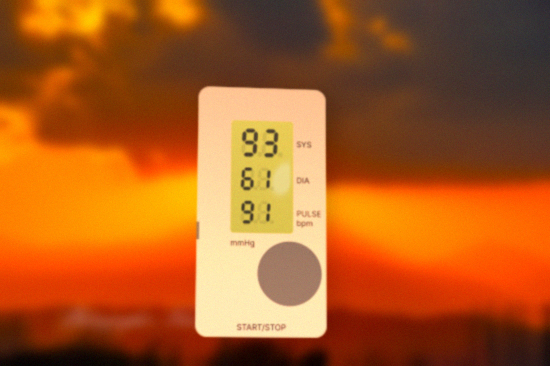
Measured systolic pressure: 93 mmHg
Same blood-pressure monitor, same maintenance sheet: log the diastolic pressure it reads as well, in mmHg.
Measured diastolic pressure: 61 mmHg
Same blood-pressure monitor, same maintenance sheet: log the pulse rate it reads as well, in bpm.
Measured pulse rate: 91 bpm
